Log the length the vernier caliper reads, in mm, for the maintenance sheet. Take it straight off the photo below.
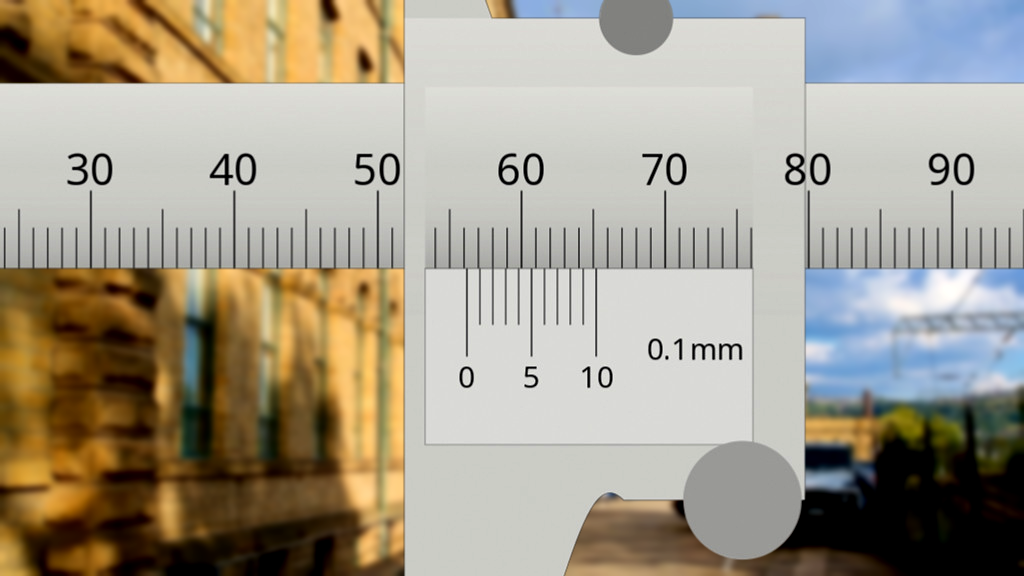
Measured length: 56.2 mm
